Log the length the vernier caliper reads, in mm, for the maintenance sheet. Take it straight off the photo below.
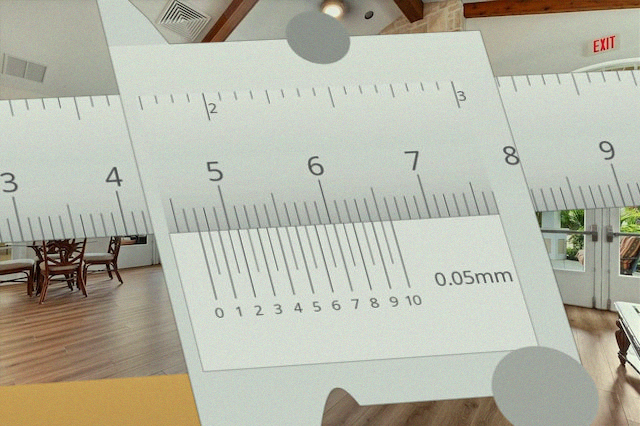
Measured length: 47.0 mm
